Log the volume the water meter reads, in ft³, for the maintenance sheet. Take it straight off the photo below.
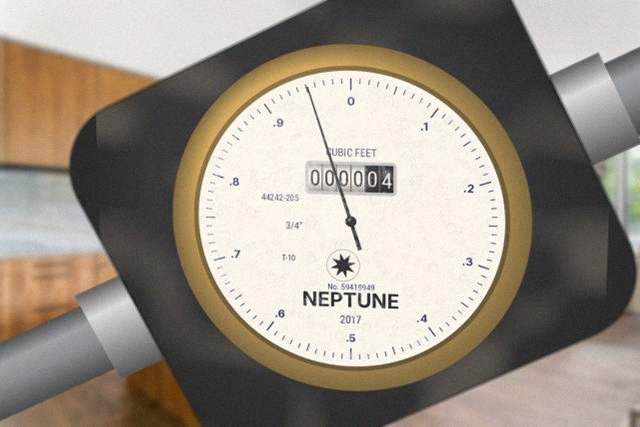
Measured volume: 3.95 ft³
